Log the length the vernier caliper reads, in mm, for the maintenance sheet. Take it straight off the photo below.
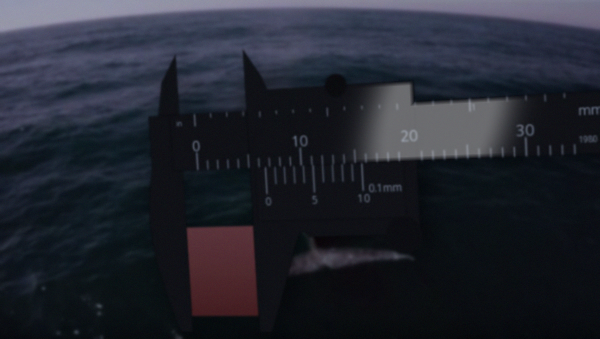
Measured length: 6.6 mm
